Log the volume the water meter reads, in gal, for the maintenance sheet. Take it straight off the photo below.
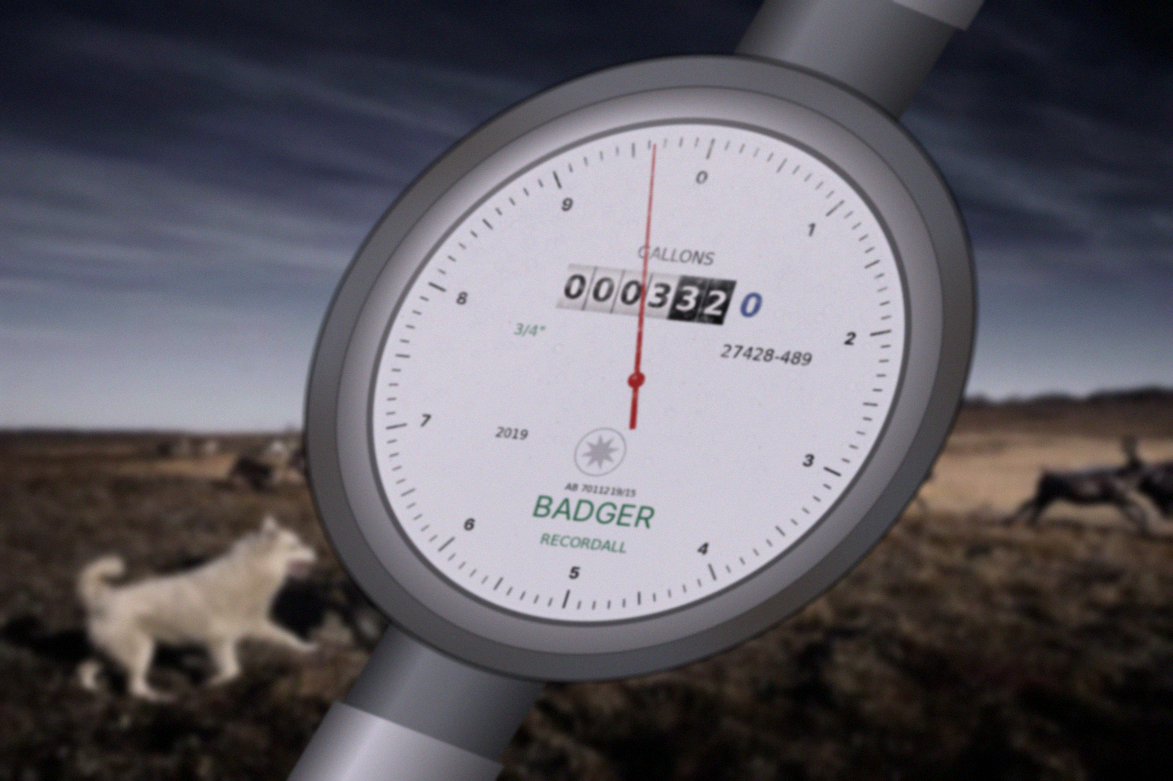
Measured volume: 3319.6 gal
